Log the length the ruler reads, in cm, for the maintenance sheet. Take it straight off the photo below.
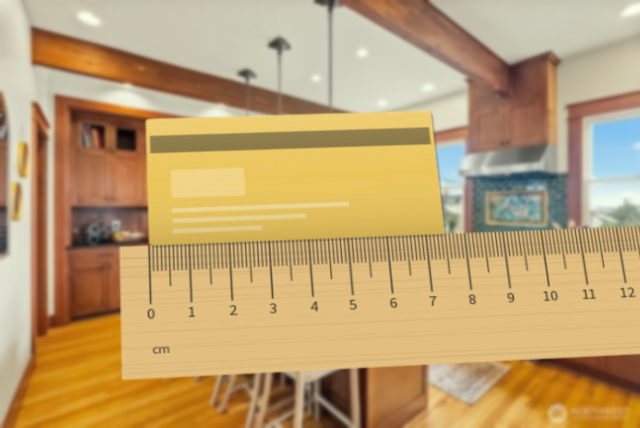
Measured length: 7.5 cm
